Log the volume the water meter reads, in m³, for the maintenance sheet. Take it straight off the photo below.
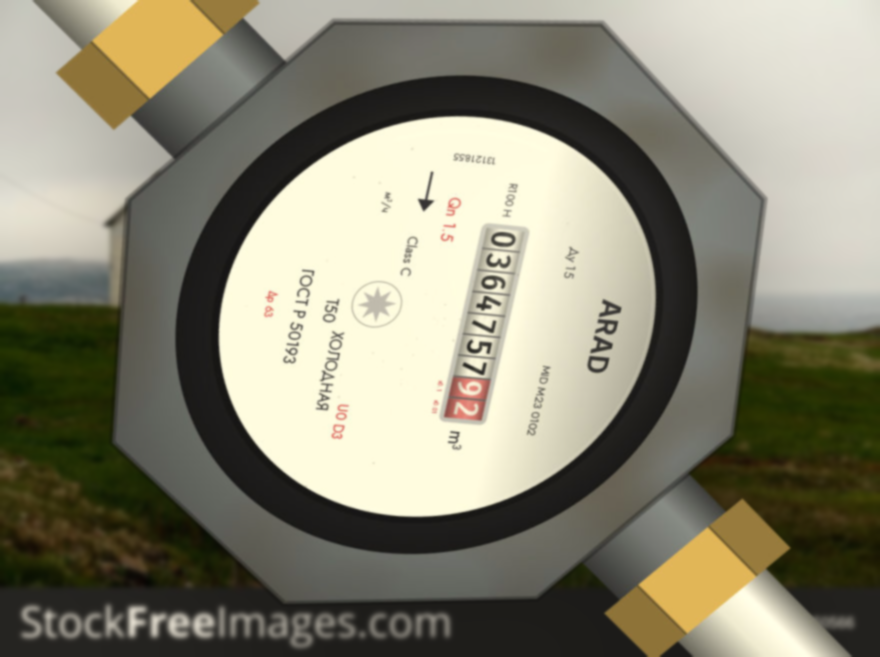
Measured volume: 364757.92 m³
